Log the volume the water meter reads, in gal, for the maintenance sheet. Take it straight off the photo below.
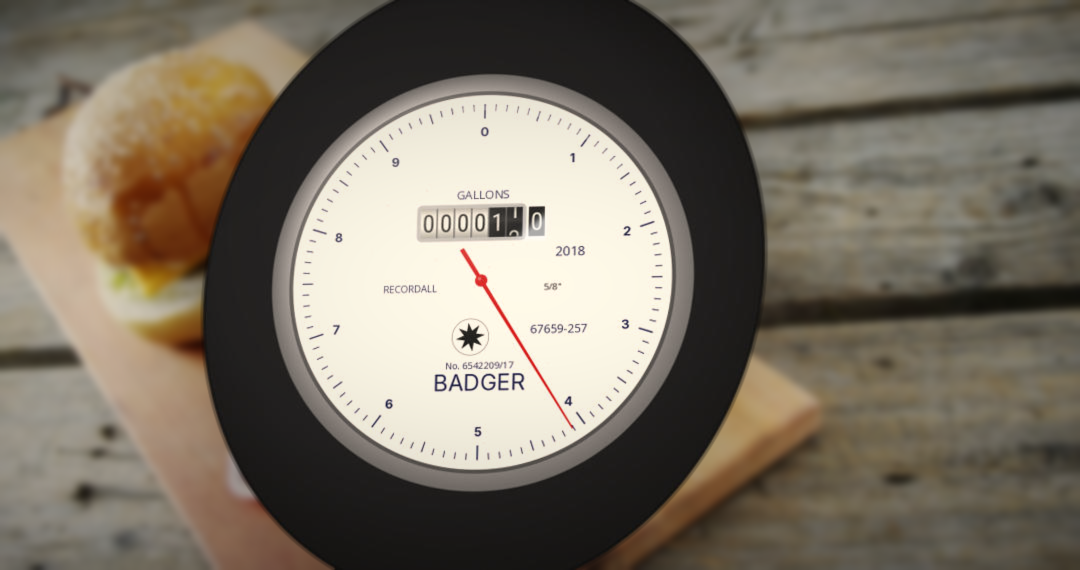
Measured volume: 114.1 gal
